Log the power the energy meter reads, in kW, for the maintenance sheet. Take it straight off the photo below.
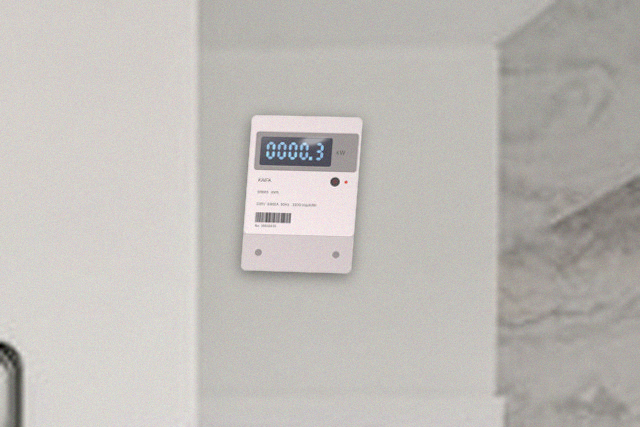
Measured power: 0.3 kW
